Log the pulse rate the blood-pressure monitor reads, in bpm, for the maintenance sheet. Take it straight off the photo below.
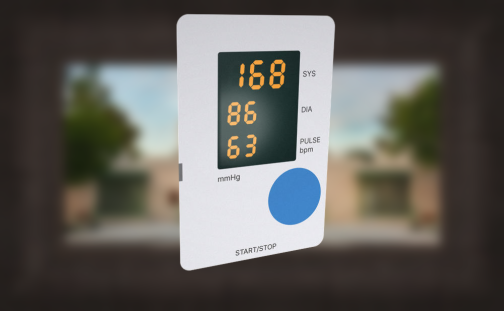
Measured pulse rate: 63 bpm
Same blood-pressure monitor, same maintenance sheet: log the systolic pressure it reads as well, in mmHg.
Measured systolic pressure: 168 mmHg
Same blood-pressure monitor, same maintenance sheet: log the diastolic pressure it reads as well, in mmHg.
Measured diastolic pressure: 86 mmHg
